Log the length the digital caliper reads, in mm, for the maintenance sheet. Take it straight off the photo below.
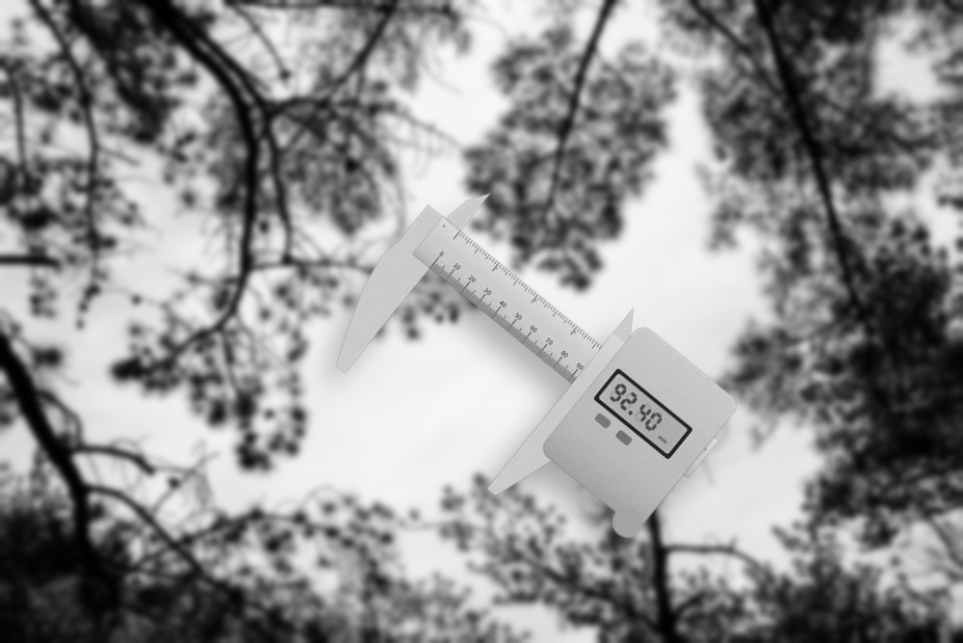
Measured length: 92.40 mm
